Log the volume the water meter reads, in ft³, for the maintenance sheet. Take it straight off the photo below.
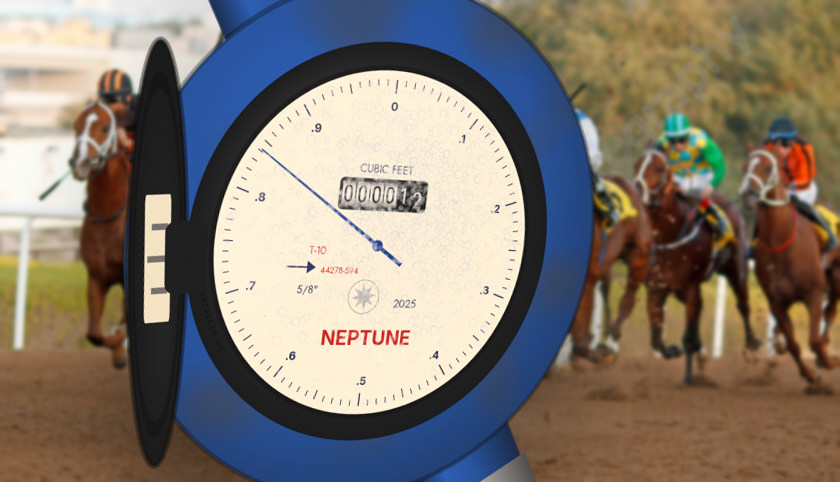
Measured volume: 11.84 ft³
